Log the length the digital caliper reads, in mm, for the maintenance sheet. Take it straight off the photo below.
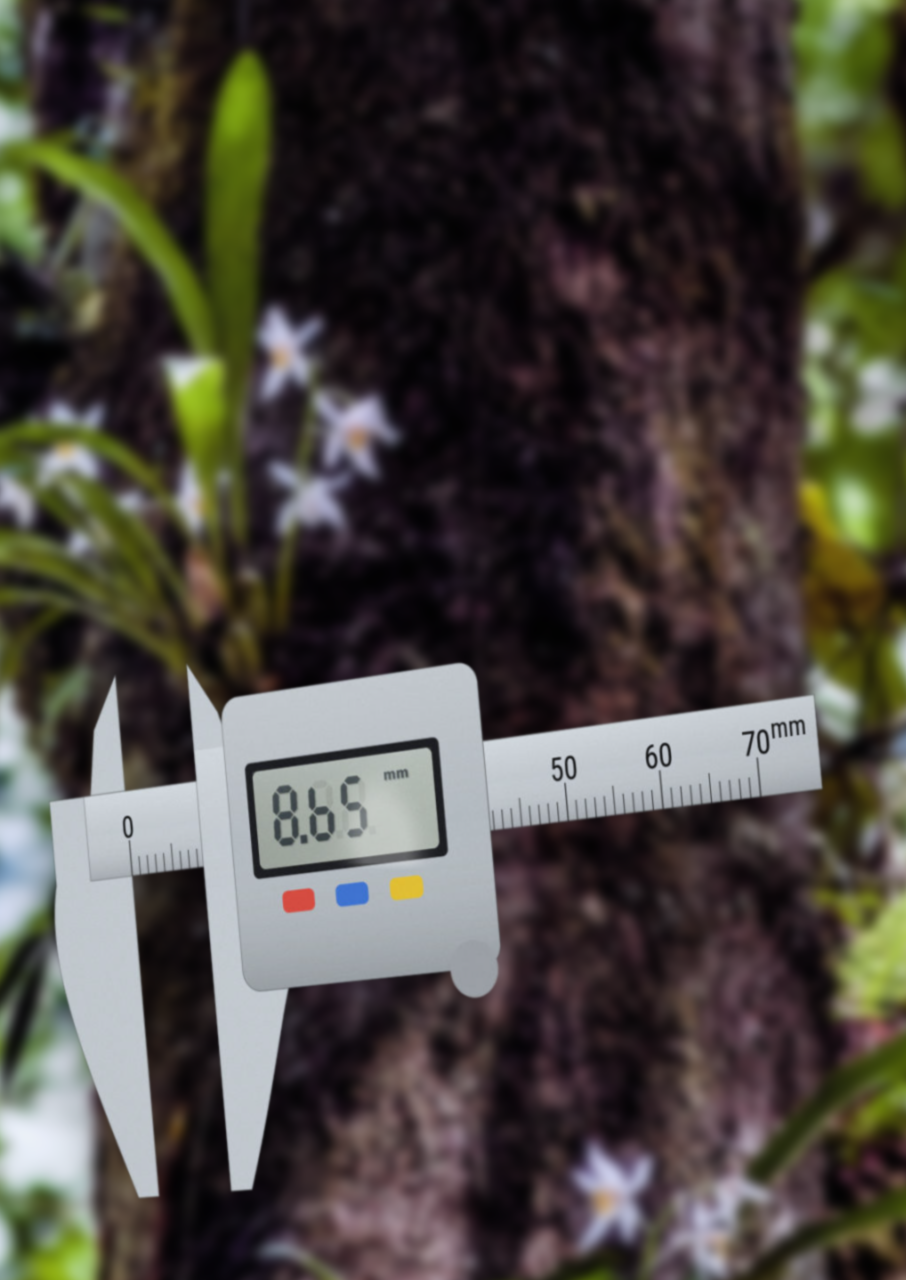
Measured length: 8.65 mm
